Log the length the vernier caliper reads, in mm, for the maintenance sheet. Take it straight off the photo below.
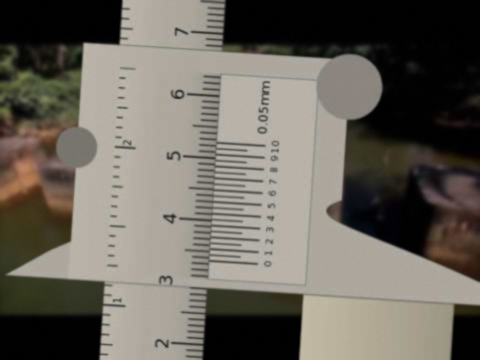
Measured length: 33.5 mm
